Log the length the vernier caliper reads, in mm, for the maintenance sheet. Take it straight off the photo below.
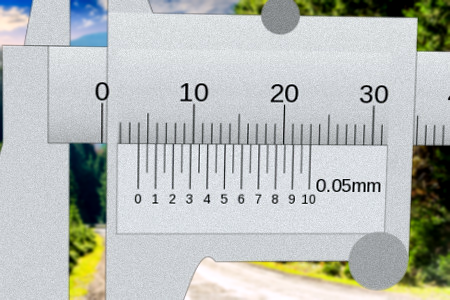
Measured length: 4.0 mm
